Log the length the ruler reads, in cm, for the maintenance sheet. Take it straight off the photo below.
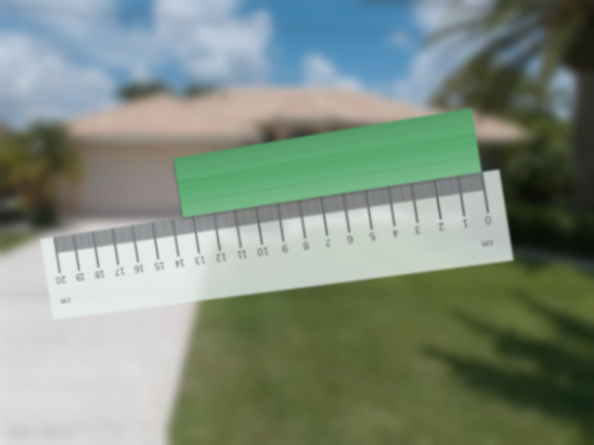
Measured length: 13.5 cm
